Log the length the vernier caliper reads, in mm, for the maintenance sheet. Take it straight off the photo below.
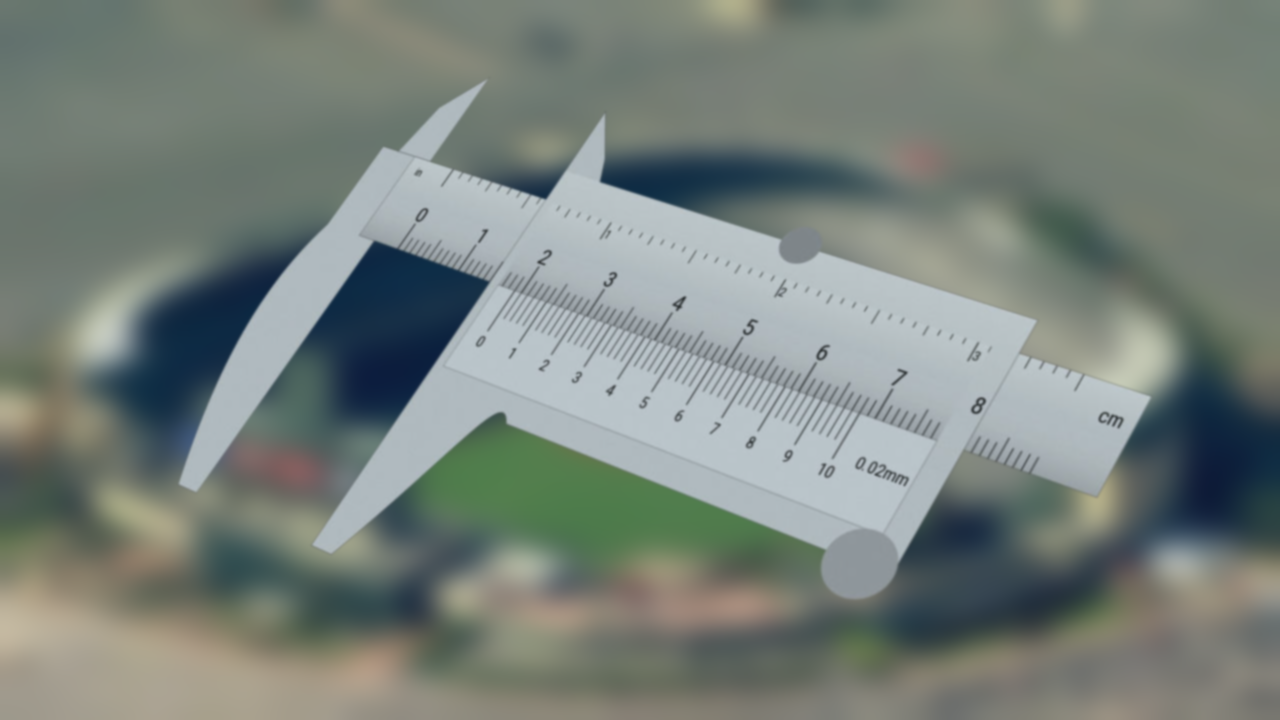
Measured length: 19.0 mm
